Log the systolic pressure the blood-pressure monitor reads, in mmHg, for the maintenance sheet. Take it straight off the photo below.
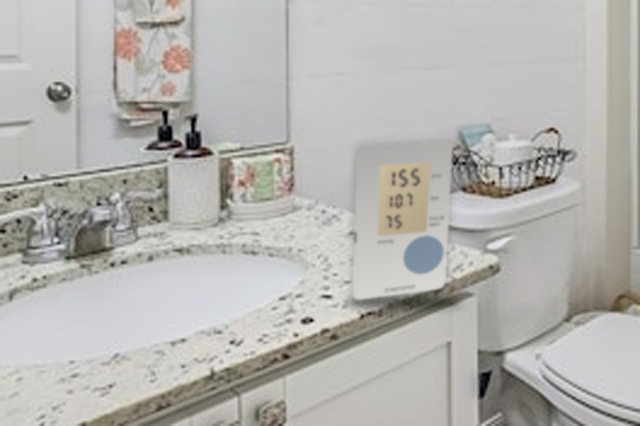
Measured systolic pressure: 155 mmHg
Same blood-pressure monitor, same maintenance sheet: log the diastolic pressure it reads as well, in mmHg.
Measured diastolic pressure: 107 mmHg
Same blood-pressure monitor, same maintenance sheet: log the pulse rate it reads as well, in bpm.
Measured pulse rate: 75 bpm
